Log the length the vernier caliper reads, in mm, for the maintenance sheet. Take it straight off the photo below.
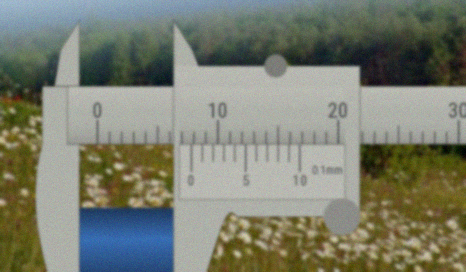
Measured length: 7.8 mm
